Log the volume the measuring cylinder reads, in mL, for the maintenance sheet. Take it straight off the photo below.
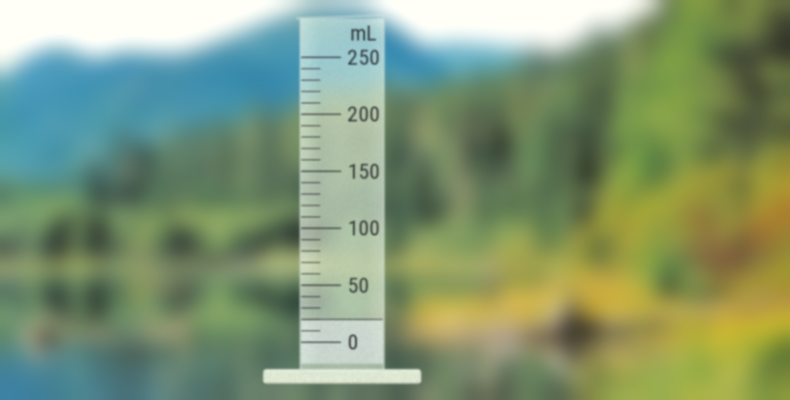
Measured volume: 20 mL
